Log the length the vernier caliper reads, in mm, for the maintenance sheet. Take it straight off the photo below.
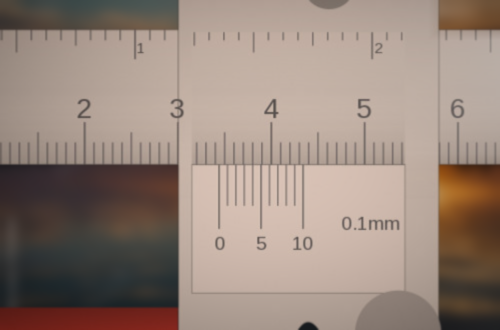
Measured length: 34.4 mm
